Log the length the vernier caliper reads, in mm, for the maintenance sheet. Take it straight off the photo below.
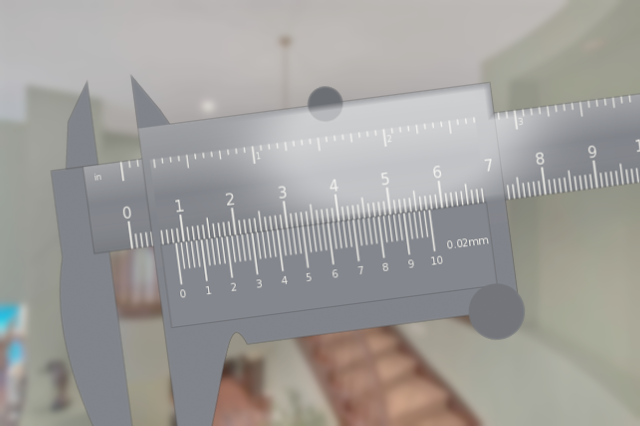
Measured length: 8.5 mm
